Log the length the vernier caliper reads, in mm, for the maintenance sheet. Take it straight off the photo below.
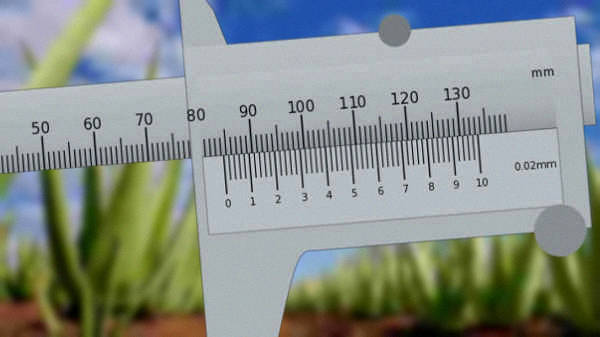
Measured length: 84.5 mm
